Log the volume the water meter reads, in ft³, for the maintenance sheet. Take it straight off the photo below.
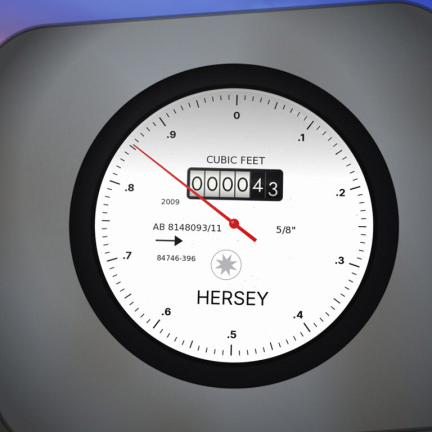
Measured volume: 42.85 ft³
